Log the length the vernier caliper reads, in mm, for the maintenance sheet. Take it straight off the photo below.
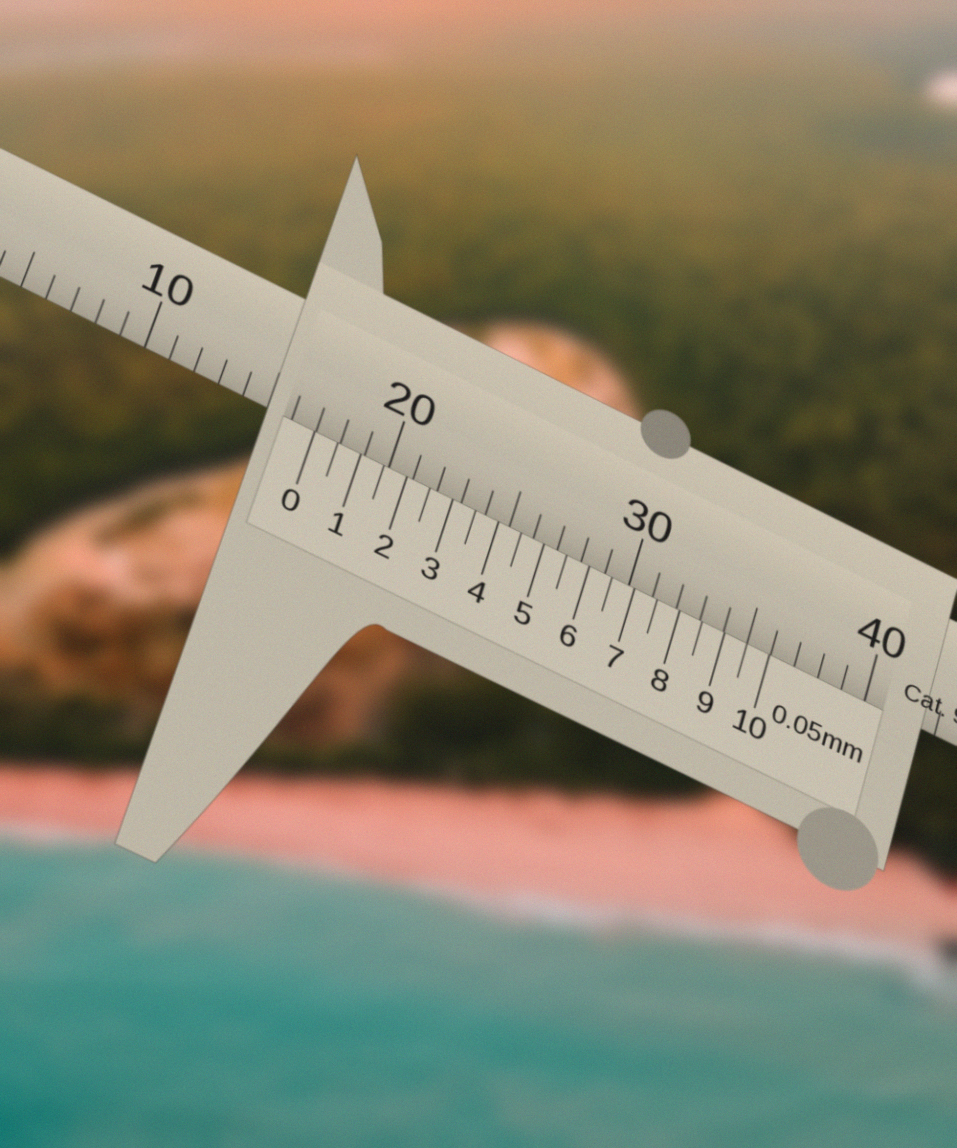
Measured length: 16.95 mm
